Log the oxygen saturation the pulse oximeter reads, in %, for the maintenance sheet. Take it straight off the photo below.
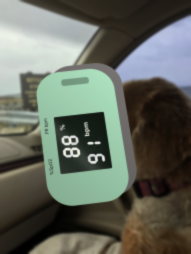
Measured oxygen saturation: 88 %
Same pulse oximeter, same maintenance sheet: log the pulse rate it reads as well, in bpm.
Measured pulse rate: 91 bpm
